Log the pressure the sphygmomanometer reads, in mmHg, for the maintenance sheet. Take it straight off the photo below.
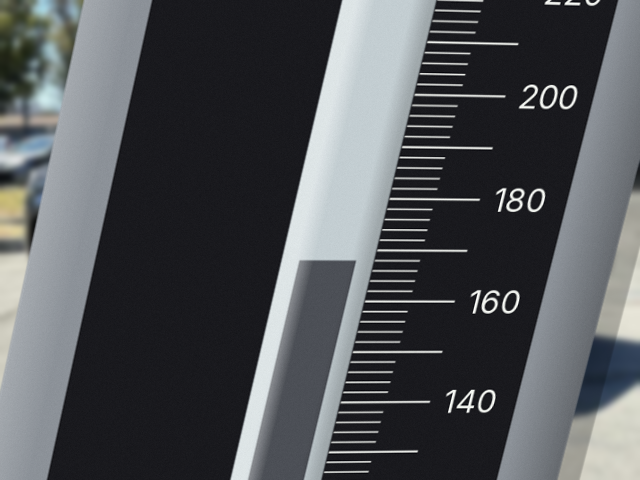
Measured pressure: 168 mmHg
